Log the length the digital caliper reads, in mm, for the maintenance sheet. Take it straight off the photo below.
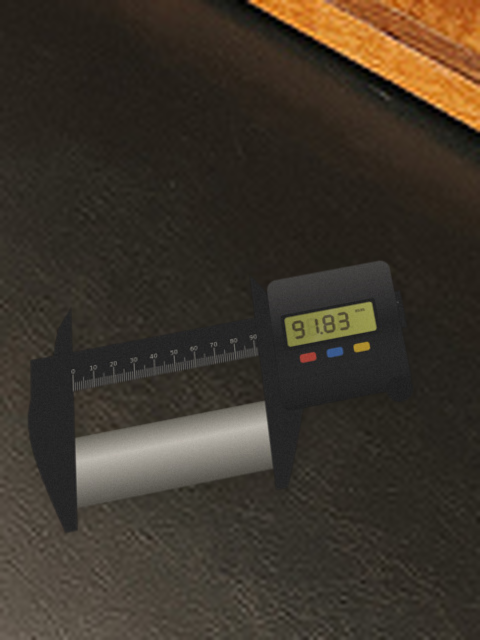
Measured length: 91.83 mm
